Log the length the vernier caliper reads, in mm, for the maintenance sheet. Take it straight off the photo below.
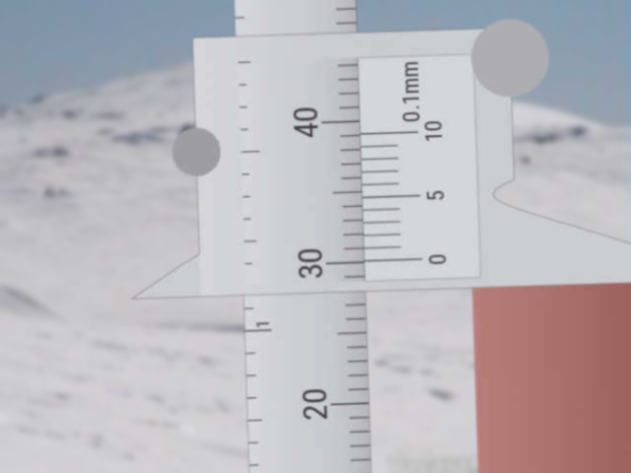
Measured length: 30.1 mm
